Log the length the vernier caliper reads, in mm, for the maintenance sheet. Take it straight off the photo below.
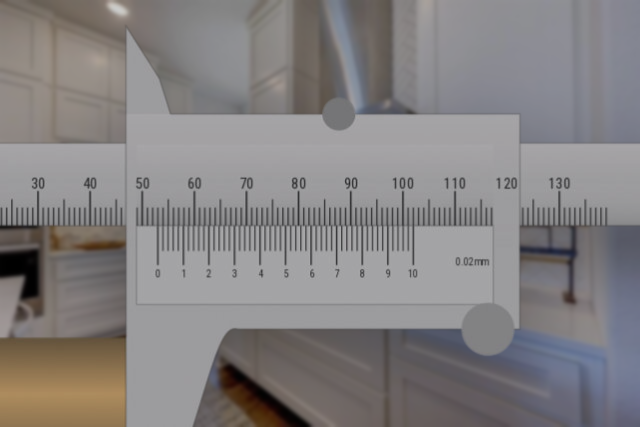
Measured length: 53.0 mm
